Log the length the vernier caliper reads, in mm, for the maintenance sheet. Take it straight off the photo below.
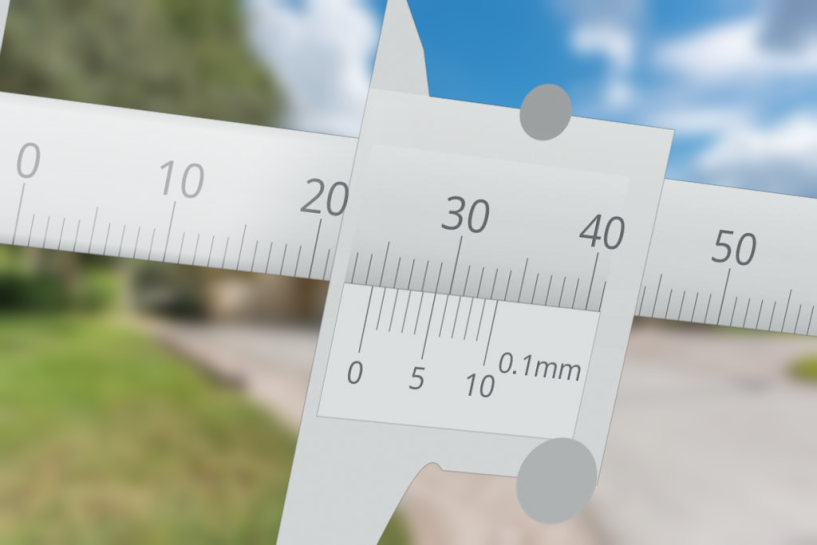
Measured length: 24.5 mm
